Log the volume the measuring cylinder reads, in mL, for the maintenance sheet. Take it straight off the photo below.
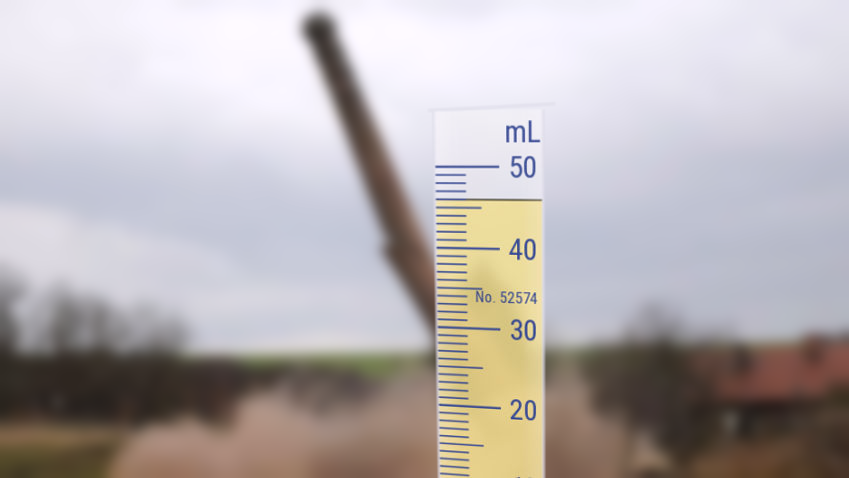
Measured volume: 46 mL
